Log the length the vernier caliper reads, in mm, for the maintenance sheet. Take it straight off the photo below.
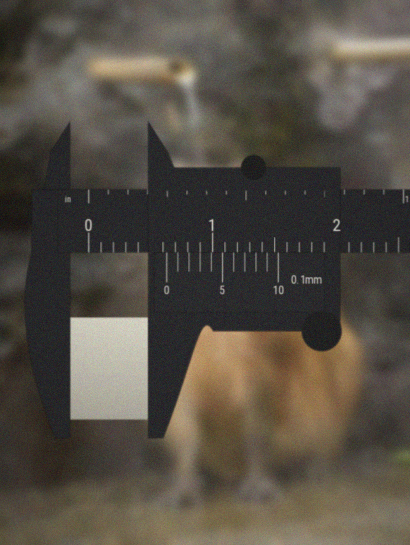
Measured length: 6.3 mm
